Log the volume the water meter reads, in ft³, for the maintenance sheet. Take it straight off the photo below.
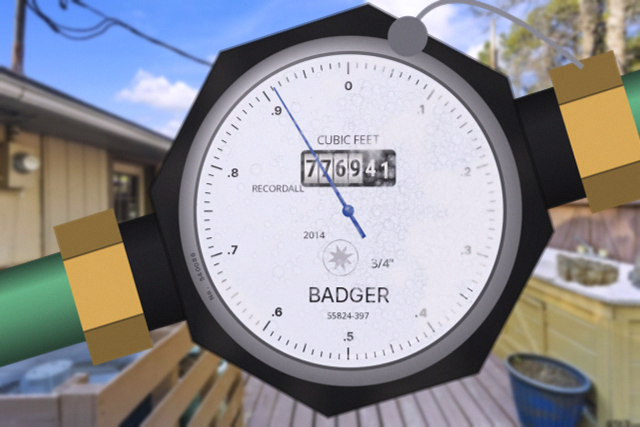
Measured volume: 776940.91 ft³
